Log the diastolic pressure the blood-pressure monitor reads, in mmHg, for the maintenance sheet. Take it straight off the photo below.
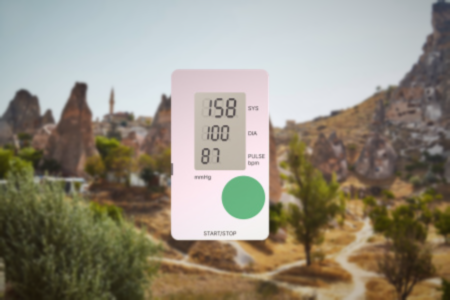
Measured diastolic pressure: 100 mmHg
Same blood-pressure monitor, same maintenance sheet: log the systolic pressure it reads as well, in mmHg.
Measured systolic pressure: 158 mmHg
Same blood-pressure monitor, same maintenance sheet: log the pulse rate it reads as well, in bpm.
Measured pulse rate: 87 bpm
